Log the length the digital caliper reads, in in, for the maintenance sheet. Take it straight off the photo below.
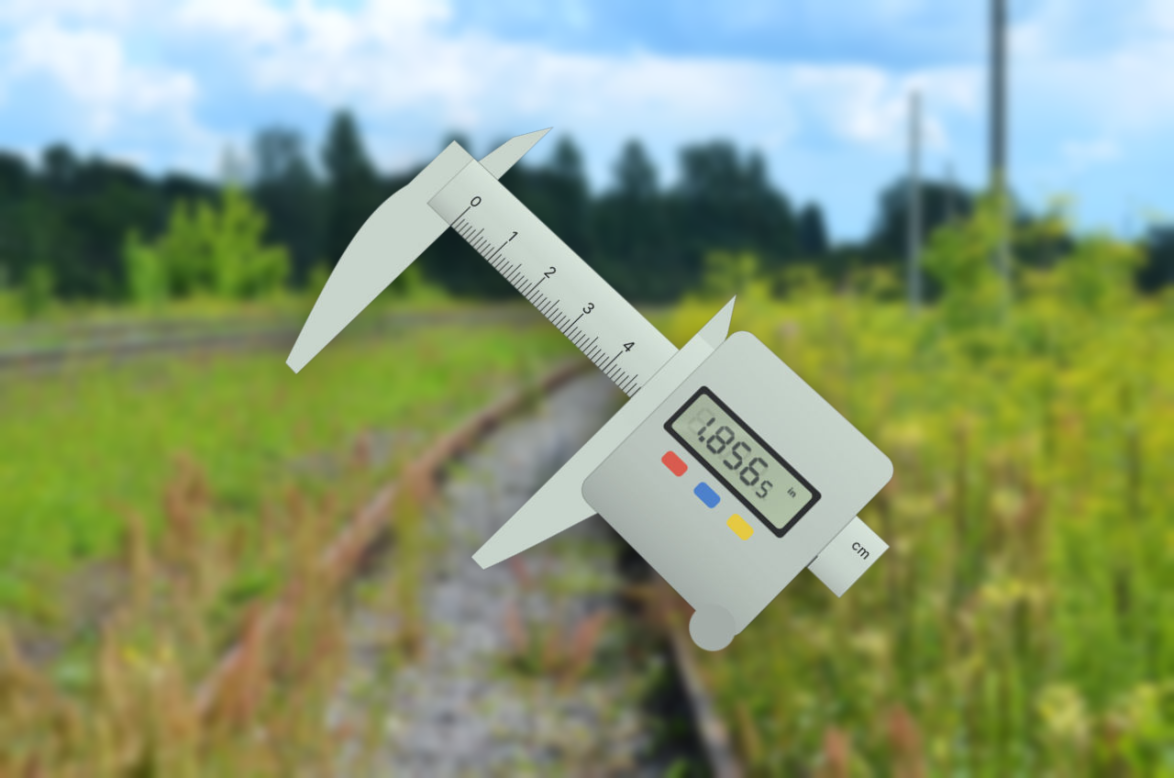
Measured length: 1.8565 in
